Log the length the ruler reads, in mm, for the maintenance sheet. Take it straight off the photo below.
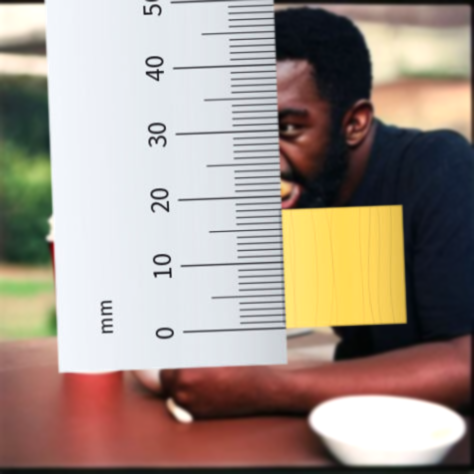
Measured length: 18 mm
